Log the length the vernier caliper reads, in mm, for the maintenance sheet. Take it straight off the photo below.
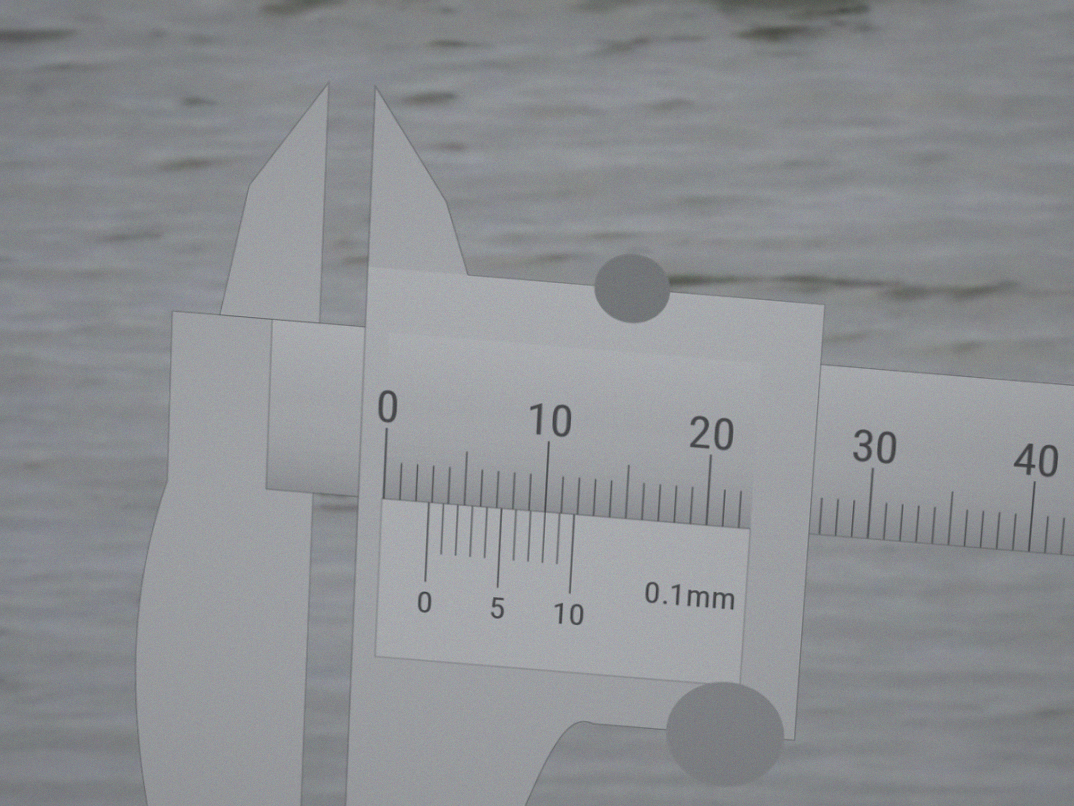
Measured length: 2.8 mm
